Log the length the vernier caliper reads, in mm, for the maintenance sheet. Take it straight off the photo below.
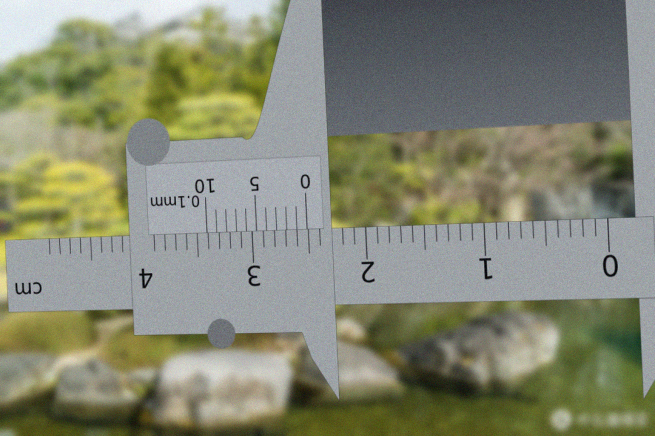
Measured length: 25.1 mm
